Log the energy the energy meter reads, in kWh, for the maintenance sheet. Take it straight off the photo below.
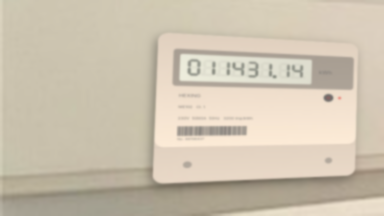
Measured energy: 11431.14 kWh
